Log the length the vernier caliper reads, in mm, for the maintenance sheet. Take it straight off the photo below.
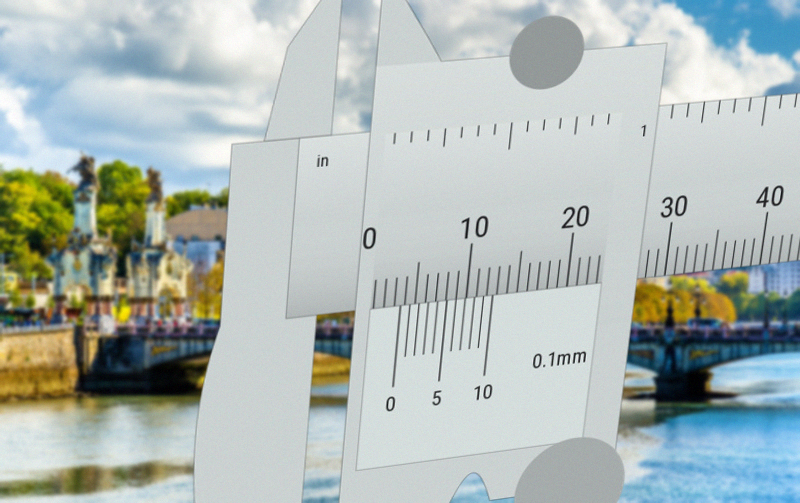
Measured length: 3.6 mm
